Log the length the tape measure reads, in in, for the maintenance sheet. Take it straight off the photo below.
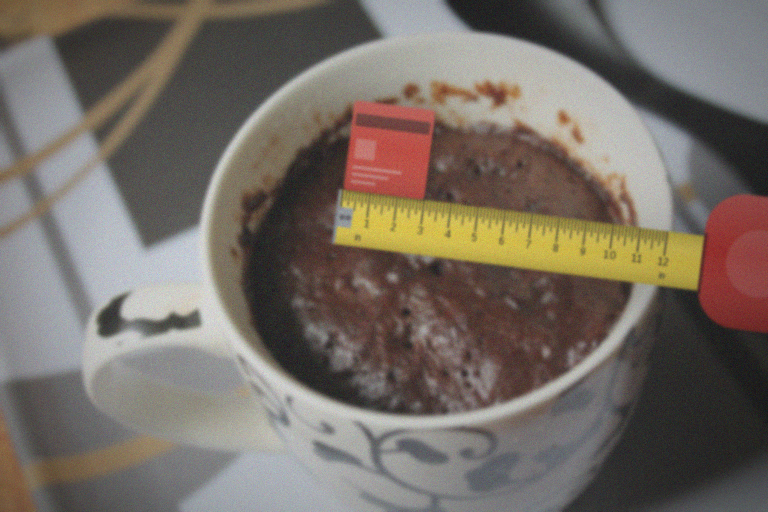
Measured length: 3 in
